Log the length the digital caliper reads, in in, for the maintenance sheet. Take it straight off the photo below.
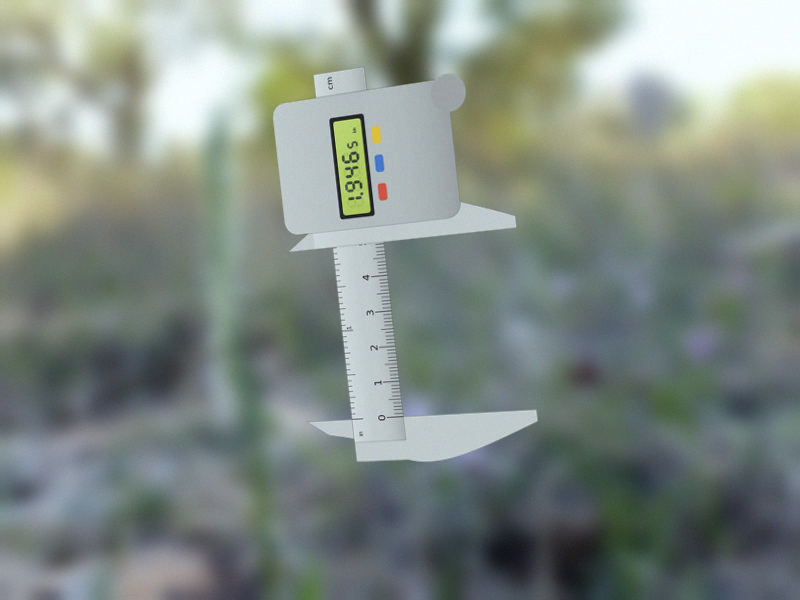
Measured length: 1.9465 in
